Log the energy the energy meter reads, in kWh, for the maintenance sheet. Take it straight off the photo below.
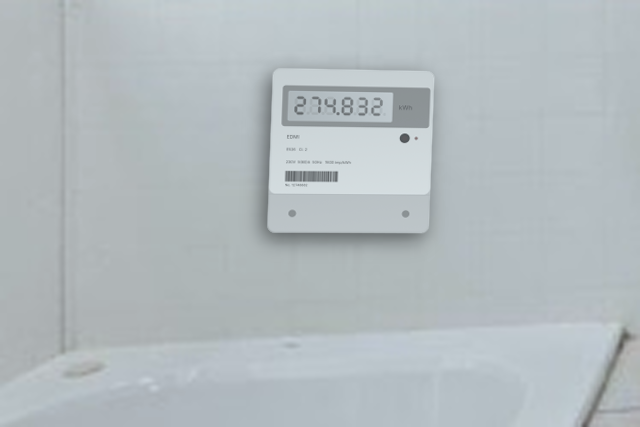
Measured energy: 274.832 kWh
